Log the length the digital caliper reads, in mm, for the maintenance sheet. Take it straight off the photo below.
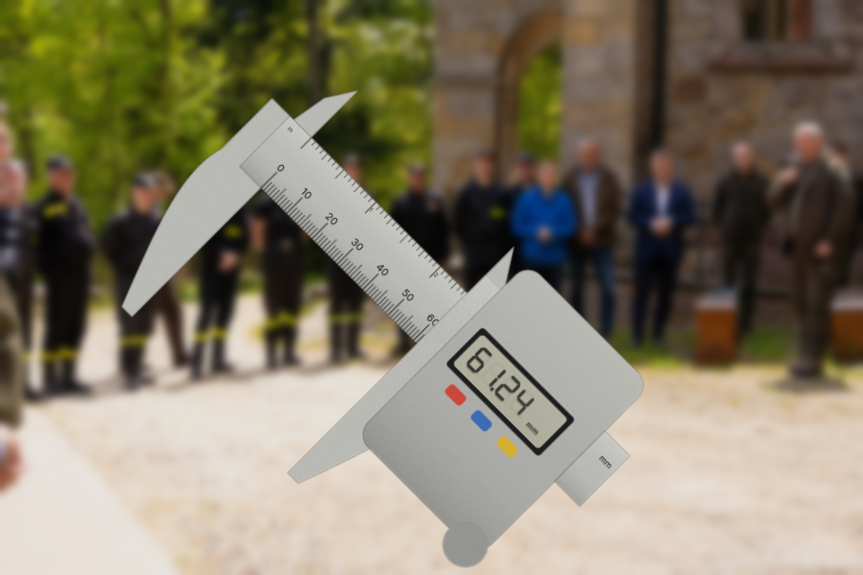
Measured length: 61.24 mm
